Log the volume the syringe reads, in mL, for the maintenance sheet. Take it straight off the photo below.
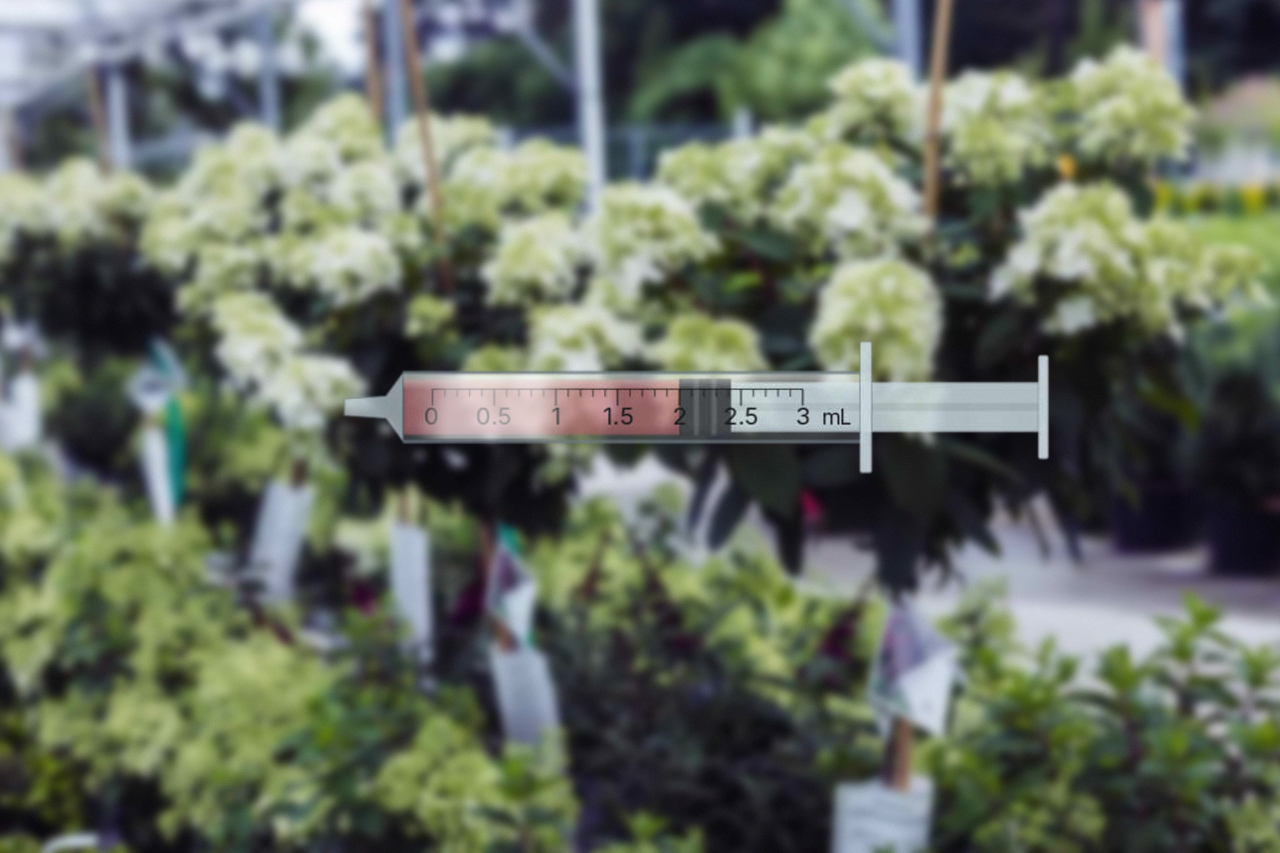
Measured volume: 2 mL
